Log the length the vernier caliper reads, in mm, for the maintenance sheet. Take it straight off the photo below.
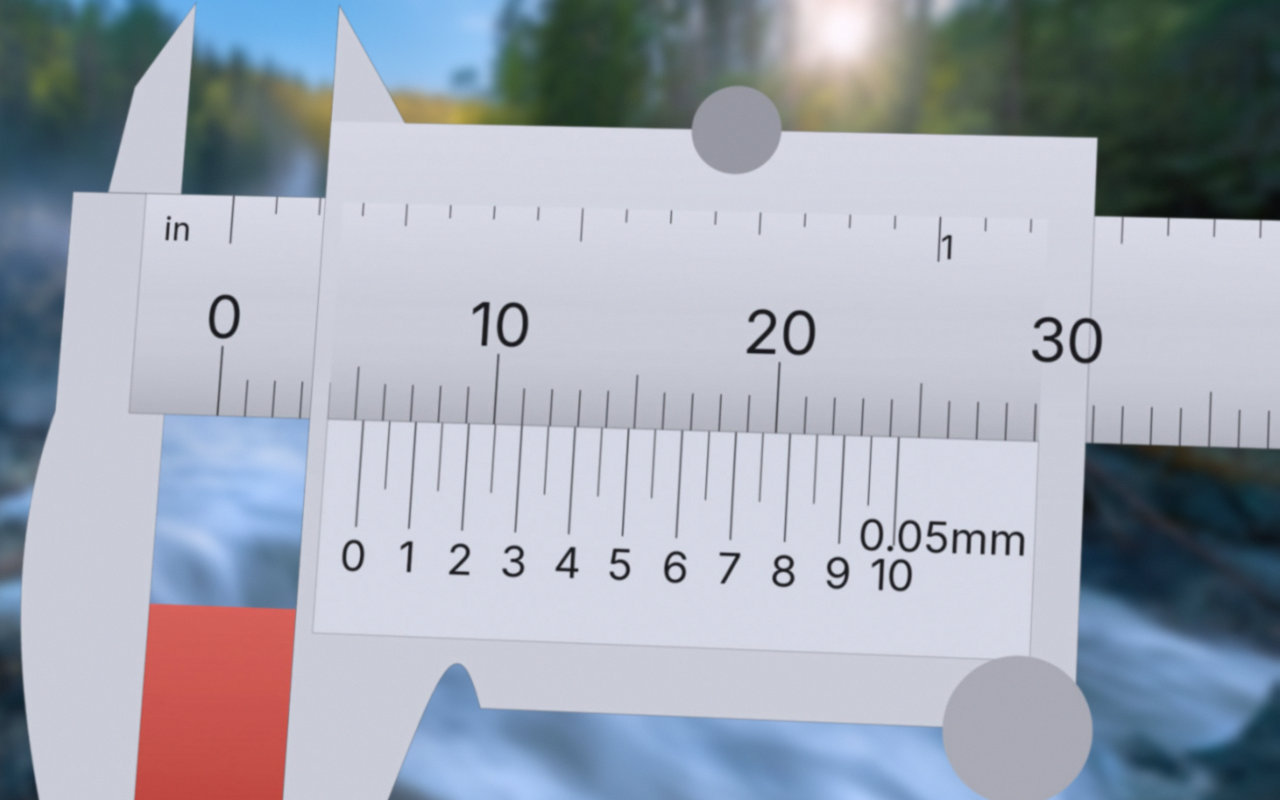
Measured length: 5.3 mm
